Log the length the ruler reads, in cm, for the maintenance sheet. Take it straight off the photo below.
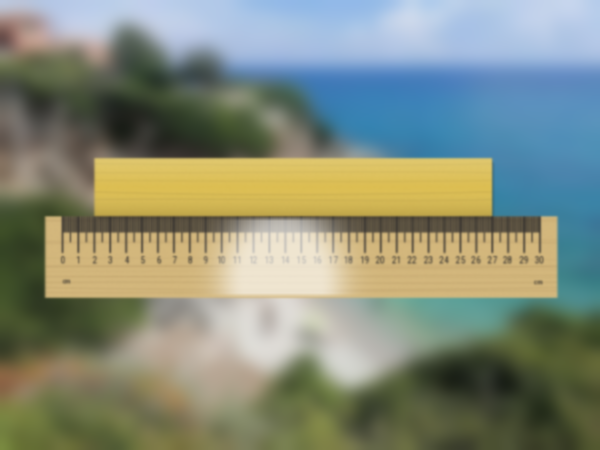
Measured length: 25 cm
